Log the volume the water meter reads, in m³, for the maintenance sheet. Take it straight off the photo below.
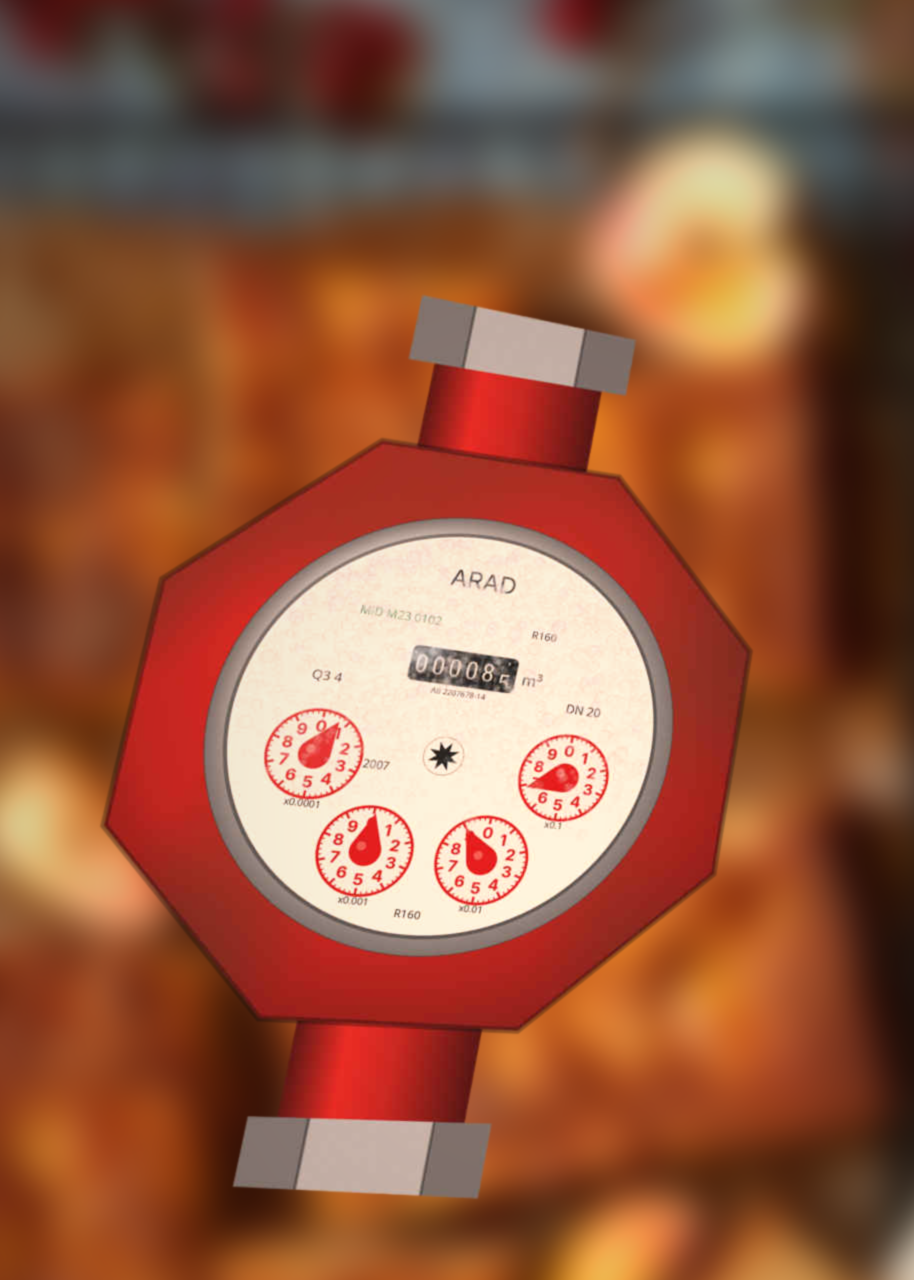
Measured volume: 84.6900 m³
